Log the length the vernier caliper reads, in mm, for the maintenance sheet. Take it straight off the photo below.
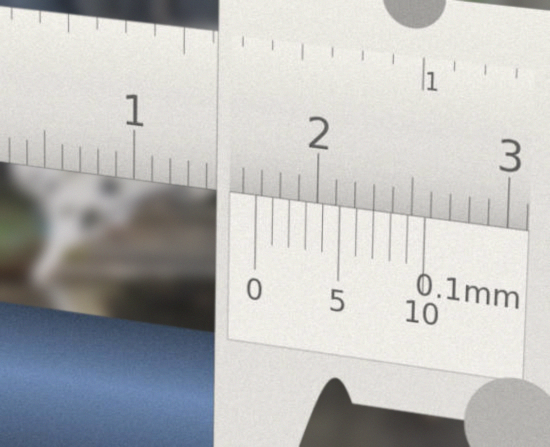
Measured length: 16.7 mm
